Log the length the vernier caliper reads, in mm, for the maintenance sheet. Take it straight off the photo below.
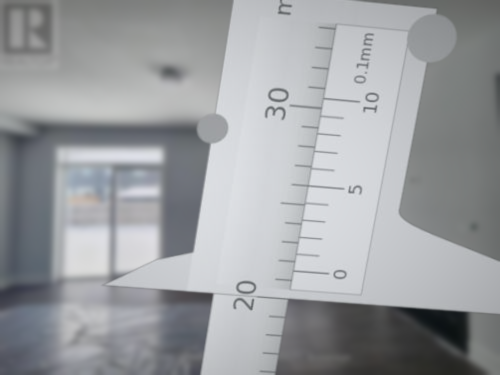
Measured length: 21.5 mm
